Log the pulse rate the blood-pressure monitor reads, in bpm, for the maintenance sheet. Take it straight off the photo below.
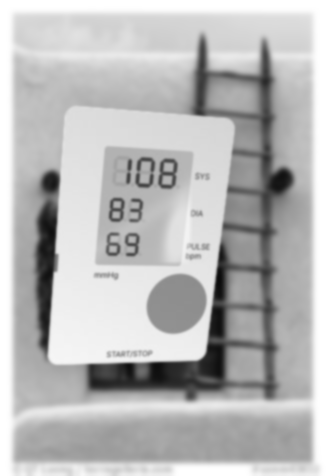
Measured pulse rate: 69 bpm
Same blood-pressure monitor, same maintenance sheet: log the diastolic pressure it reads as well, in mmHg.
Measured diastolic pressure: 83 mmHg
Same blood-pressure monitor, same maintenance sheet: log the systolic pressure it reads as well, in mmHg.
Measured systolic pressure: 108 mmHg
